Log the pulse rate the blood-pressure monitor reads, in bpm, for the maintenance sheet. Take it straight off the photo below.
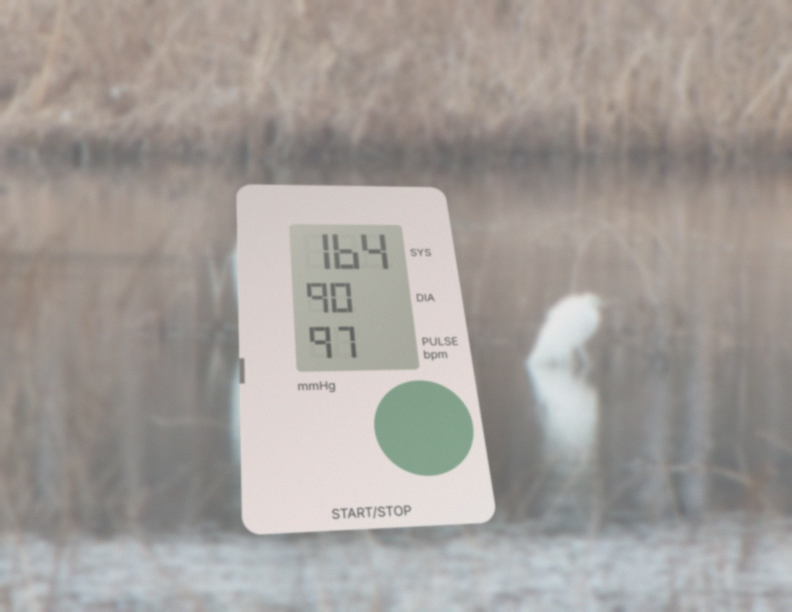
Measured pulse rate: 97 bpm
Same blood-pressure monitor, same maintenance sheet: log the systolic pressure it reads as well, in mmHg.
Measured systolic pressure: 164 mmHg
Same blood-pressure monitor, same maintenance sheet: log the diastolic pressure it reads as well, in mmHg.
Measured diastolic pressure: 90 mmHg
